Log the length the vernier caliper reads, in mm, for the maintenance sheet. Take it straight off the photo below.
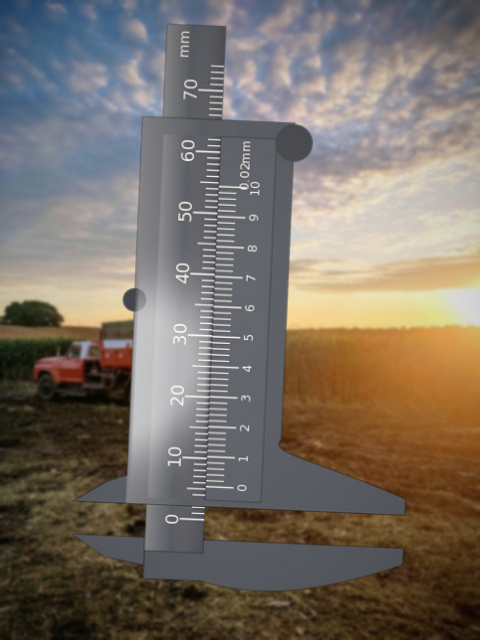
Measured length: 5.4 mm
